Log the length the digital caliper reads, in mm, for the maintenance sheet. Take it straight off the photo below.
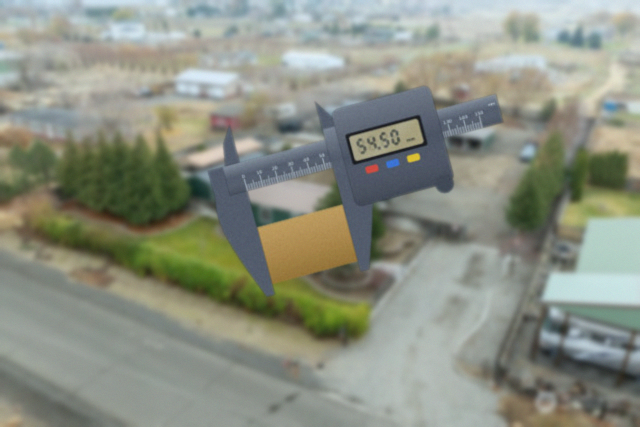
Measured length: 54.50 mm
